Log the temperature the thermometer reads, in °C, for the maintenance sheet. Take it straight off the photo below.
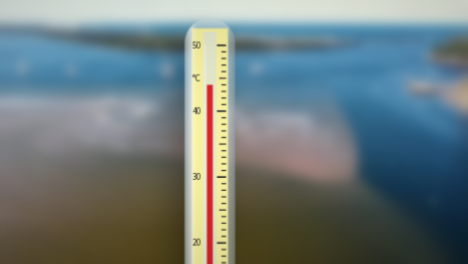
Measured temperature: 44 °C
